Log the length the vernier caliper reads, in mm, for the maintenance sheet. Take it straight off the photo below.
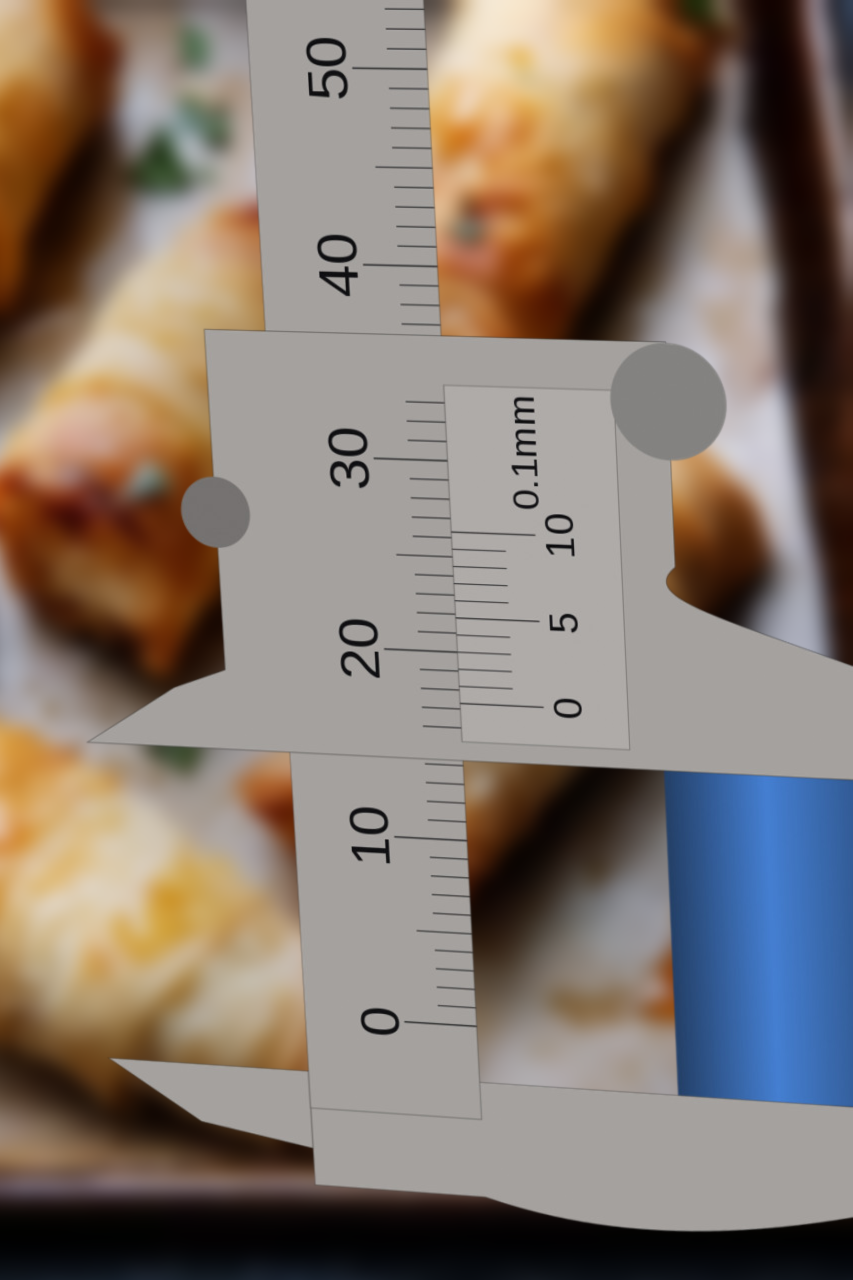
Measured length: 17.3 mm
